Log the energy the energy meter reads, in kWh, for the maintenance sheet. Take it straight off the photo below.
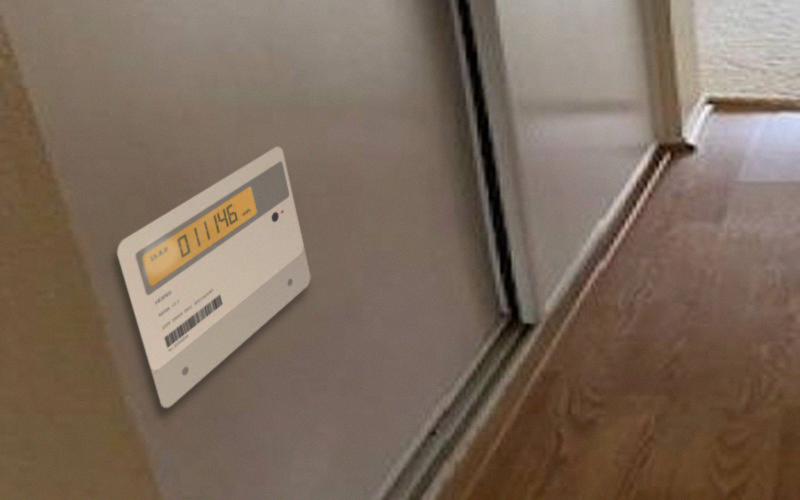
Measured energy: 11146 kWh
